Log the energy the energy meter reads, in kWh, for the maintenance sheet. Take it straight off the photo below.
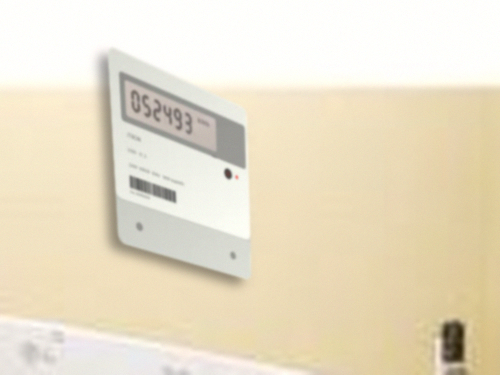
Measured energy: 52493 kWh
